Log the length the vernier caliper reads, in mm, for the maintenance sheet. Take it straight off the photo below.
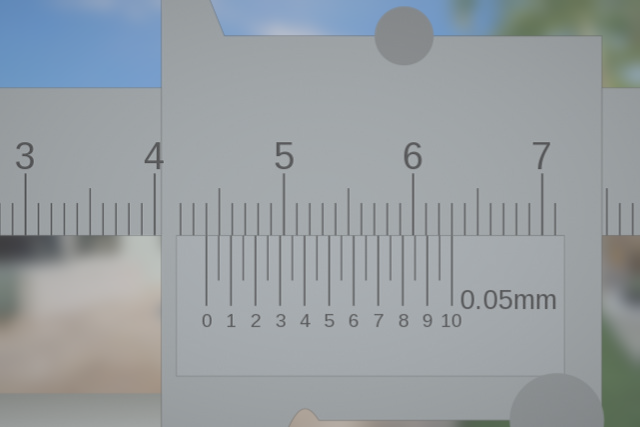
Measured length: 44.0 mm
